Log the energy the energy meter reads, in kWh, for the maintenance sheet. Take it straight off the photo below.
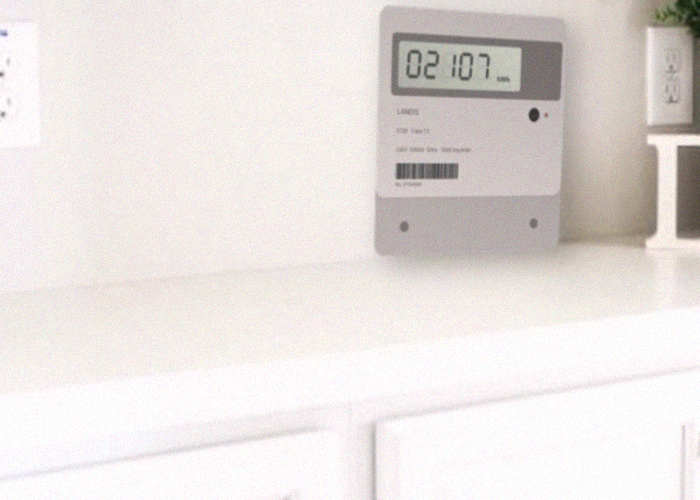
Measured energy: 2107 kWh
